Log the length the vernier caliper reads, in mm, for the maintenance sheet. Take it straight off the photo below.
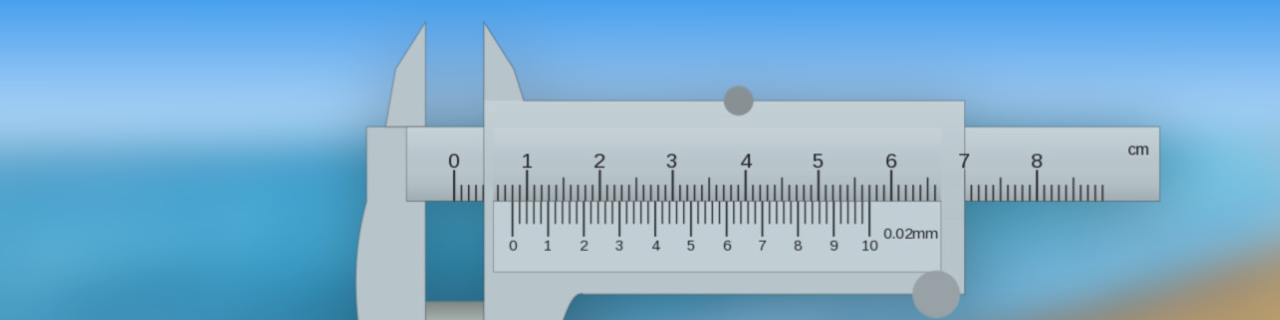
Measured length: 8.0 mm
